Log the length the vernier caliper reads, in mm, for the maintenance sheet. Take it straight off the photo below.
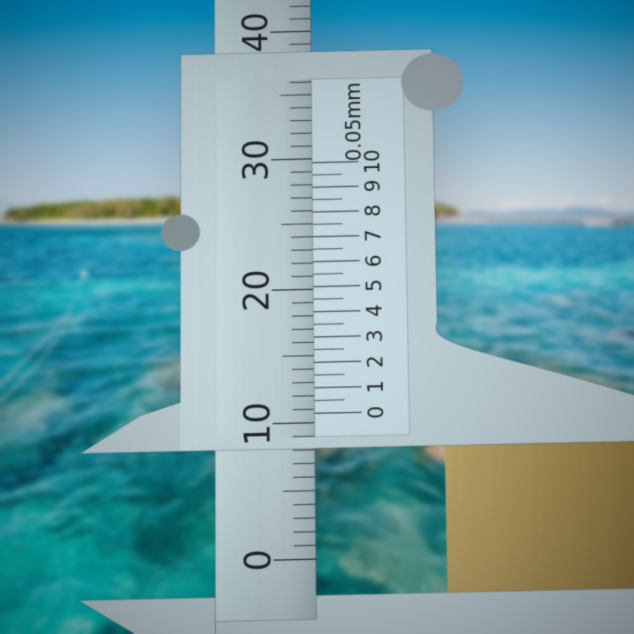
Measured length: 10.7 mm
